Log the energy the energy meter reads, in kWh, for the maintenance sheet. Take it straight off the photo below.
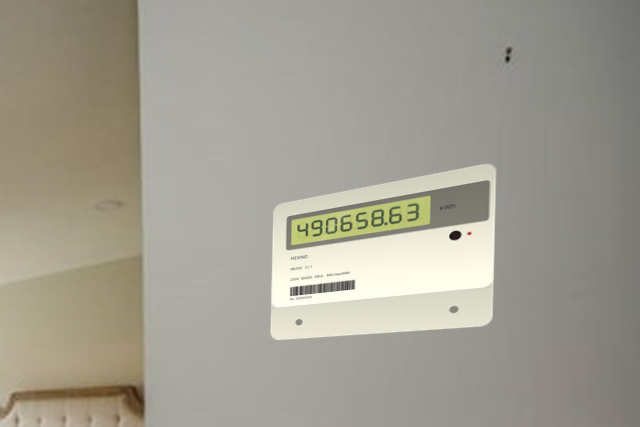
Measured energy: 490658.63 kWh
